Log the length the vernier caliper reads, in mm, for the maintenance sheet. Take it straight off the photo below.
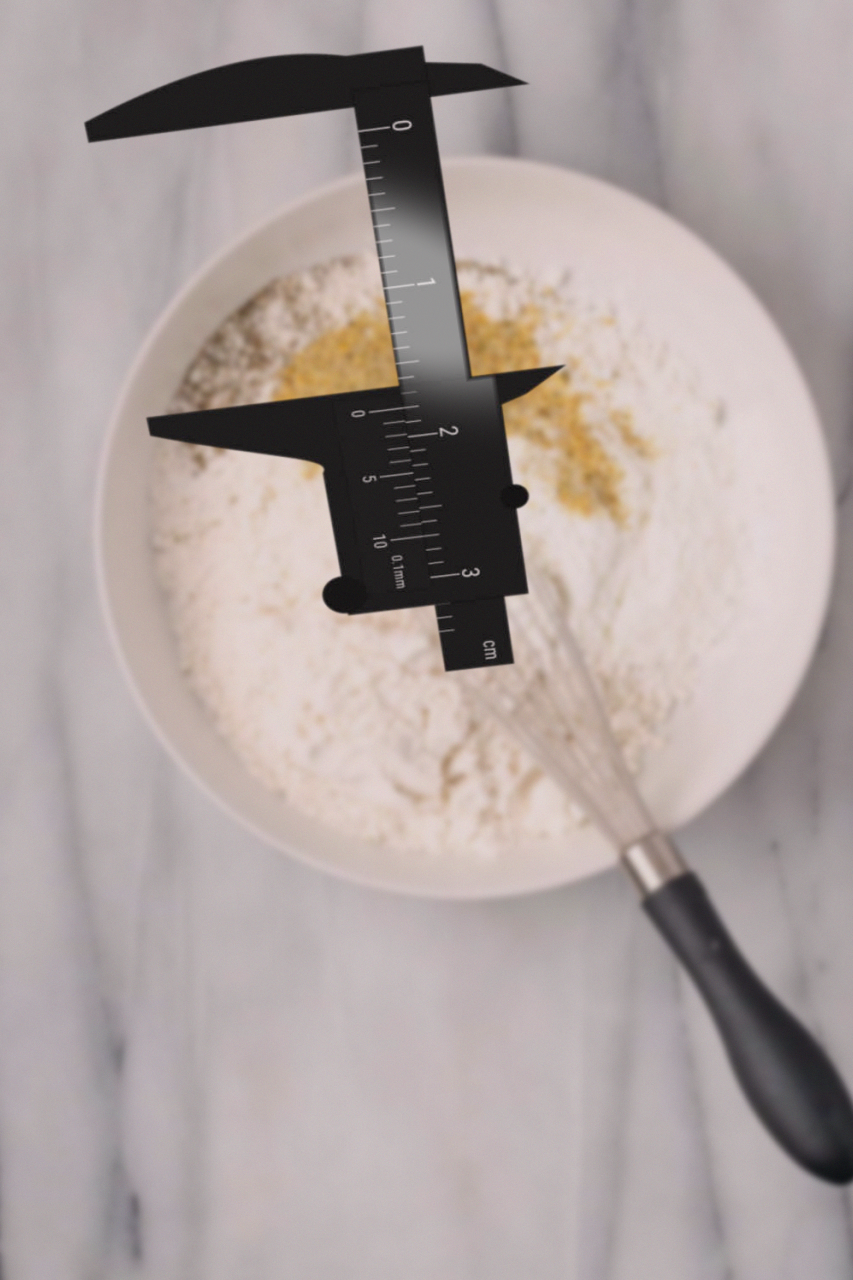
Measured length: 18.0 mm
